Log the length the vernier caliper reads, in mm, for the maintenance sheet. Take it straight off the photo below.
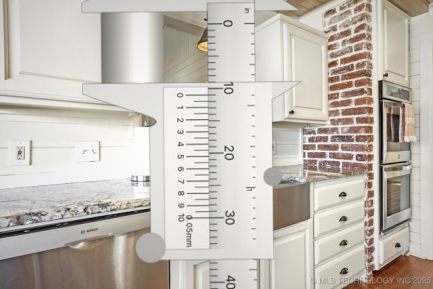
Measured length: 11.0 mm
